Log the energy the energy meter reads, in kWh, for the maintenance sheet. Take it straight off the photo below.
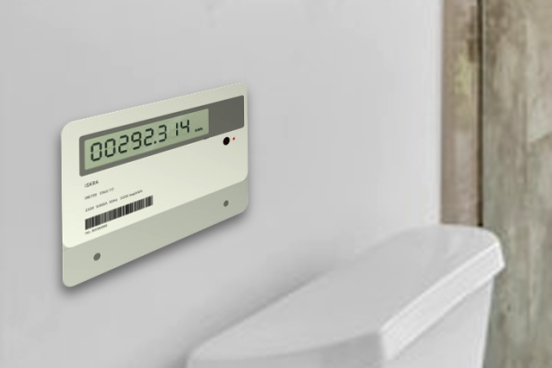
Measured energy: 292.314 kWh
